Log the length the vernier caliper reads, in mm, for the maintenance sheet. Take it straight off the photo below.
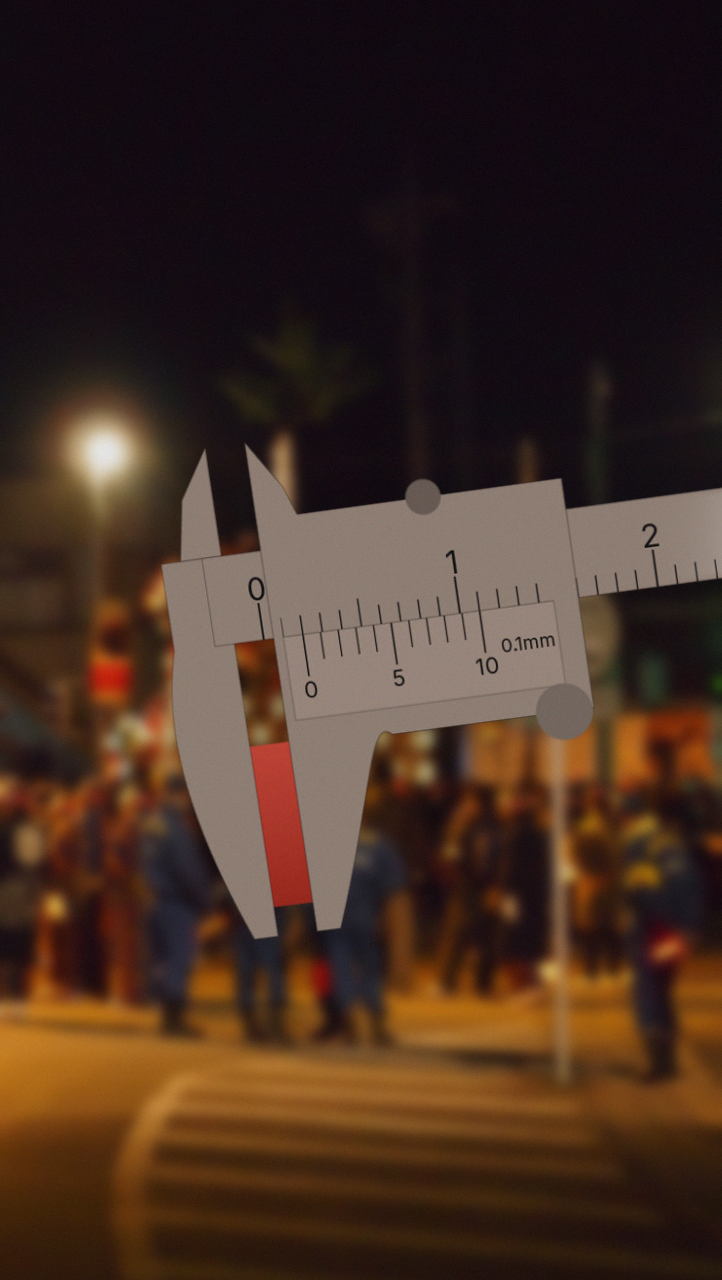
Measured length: 2.0 mm
